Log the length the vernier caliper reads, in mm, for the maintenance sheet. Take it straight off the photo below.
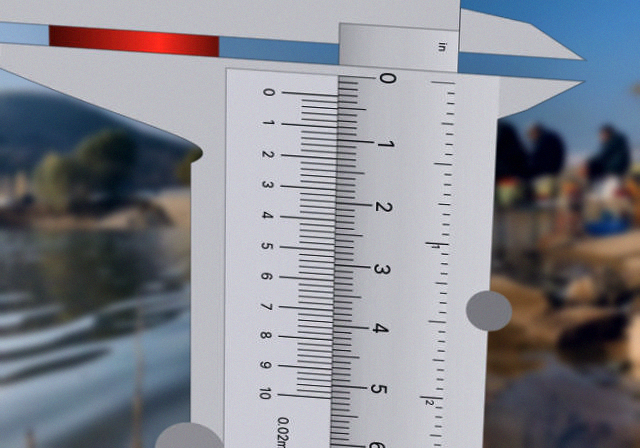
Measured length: 3.2 mm
